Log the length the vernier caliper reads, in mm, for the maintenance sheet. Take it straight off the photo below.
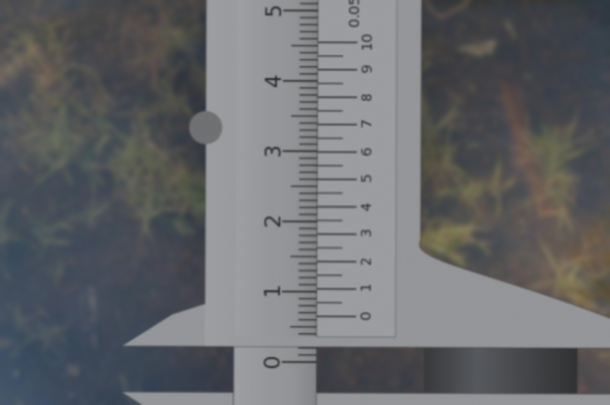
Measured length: 6.5 mm
